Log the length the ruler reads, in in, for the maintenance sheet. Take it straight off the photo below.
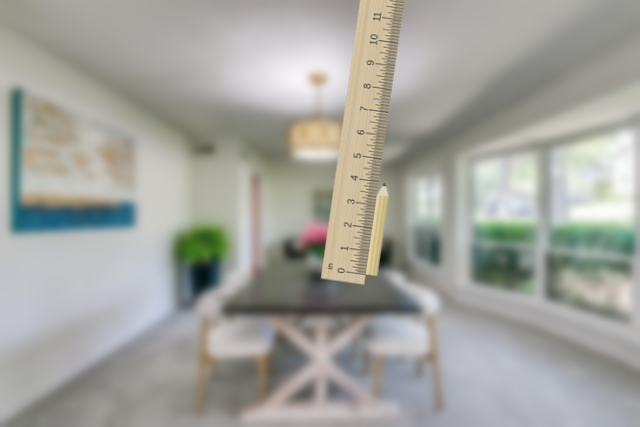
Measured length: 4 in
